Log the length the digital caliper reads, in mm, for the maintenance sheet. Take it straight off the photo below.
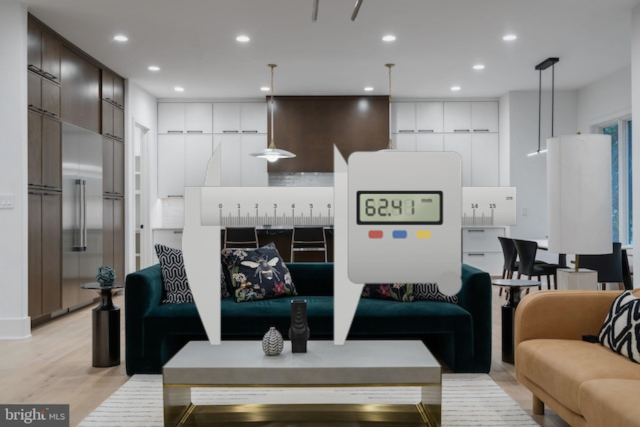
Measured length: 62.41 mm
